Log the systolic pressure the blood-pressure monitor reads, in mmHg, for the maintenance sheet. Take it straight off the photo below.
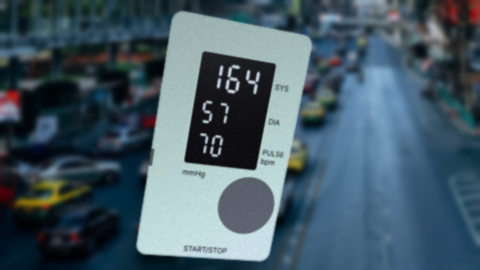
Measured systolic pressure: 164 mmHg
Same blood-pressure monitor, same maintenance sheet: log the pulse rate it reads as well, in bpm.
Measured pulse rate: 70 bpm
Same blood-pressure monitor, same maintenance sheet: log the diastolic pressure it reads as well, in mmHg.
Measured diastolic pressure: 57 mmHg
